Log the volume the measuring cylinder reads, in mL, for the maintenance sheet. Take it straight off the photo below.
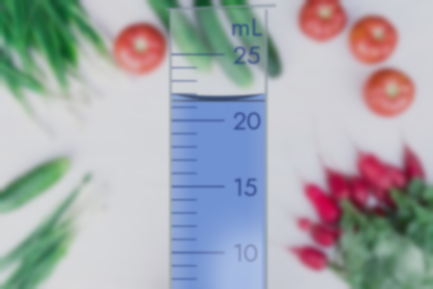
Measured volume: 21.5 mL
